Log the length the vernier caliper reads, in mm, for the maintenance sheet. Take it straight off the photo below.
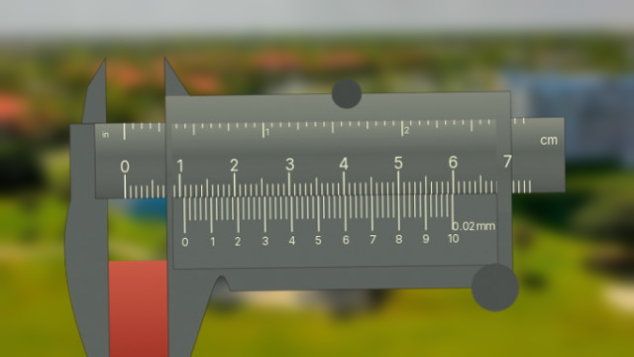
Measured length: 10.8 mm
